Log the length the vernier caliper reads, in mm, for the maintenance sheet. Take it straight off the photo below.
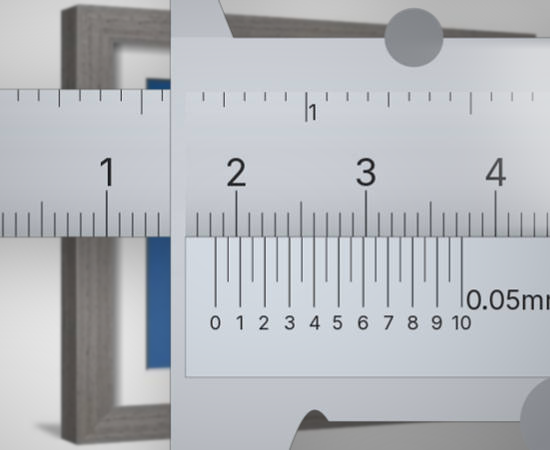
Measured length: 18.4 mm
